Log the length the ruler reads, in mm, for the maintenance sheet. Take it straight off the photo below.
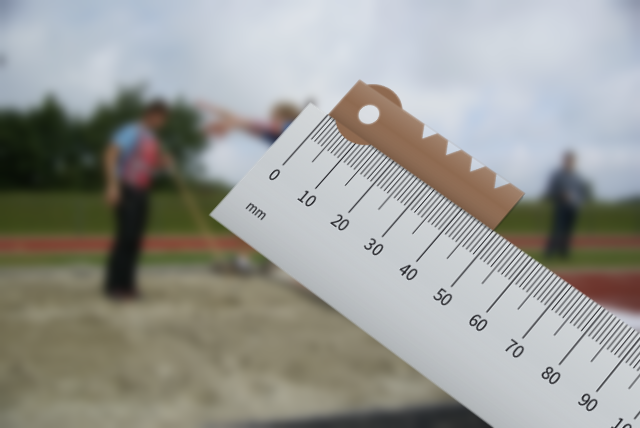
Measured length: 49 mm
